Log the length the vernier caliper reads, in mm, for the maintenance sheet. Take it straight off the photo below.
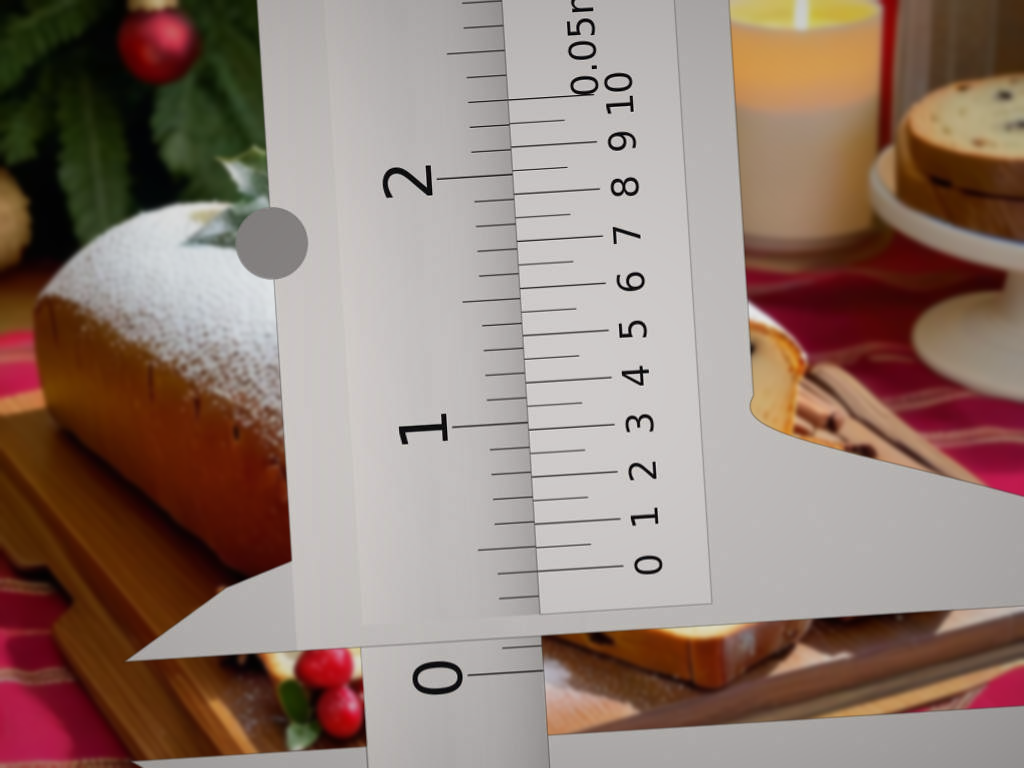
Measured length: 4.00 mm
